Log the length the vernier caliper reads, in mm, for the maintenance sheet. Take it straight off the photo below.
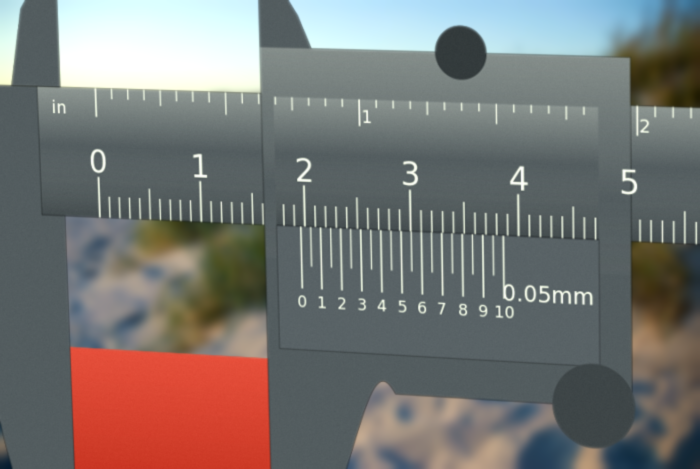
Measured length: 19.6 mm
